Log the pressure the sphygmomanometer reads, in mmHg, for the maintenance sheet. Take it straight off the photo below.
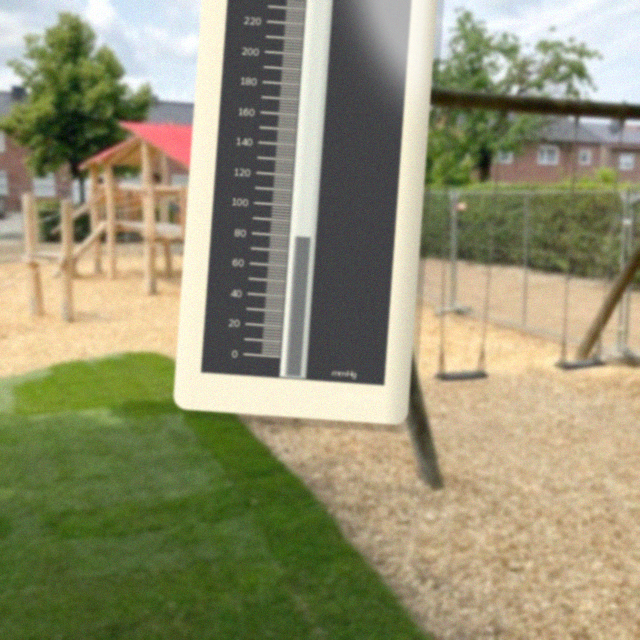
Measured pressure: 80 mmHg
